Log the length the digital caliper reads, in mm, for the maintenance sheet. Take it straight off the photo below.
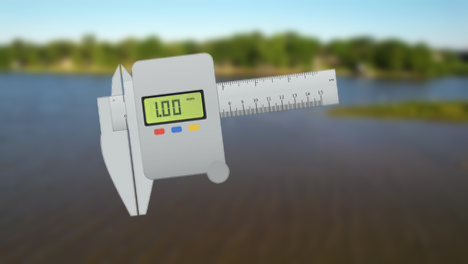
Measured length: 1.00 mm
